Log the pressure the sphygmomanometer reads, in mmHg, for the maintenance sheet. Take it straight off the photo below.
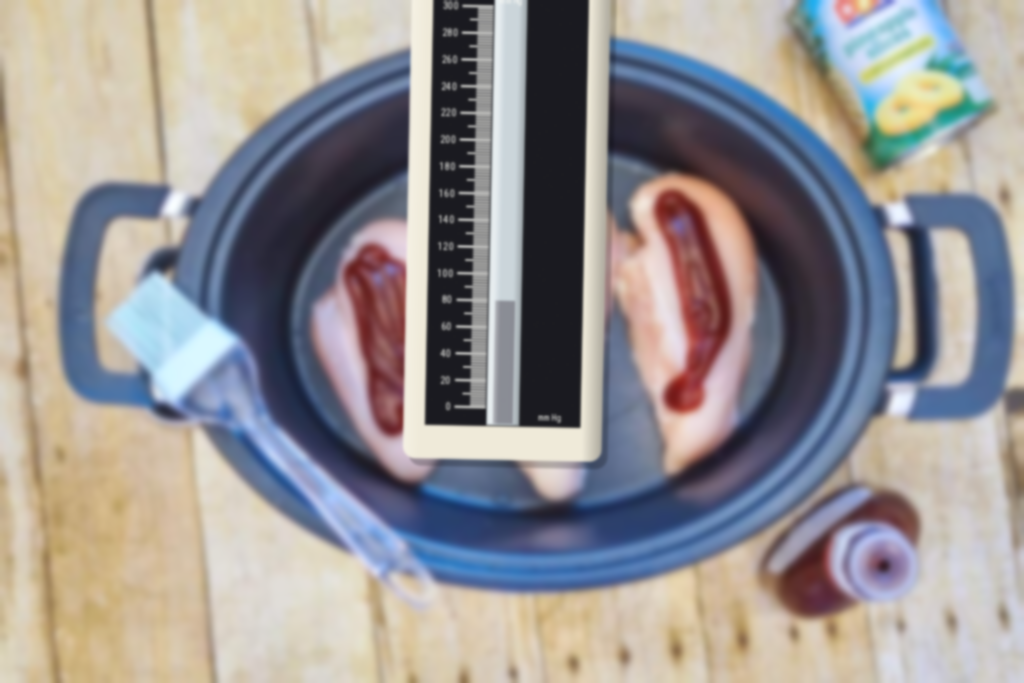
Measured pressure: 80 mmHg
